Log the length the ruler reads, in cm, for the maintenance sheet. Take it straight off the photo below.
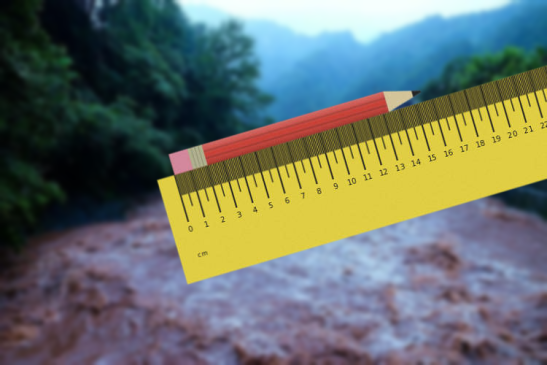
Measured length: 15.5 cm
